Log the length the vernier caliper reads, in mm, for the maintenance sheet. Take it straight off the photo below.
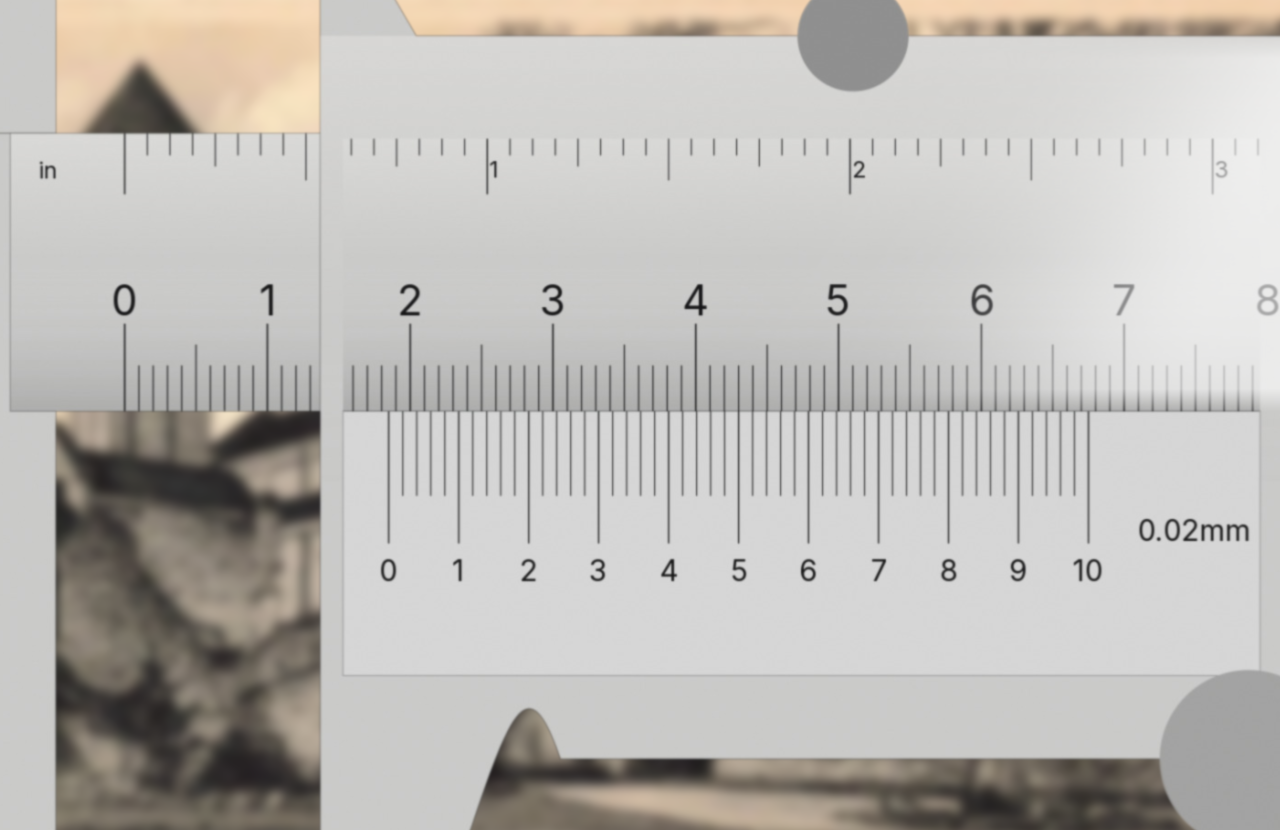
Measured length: 18.5 mm
